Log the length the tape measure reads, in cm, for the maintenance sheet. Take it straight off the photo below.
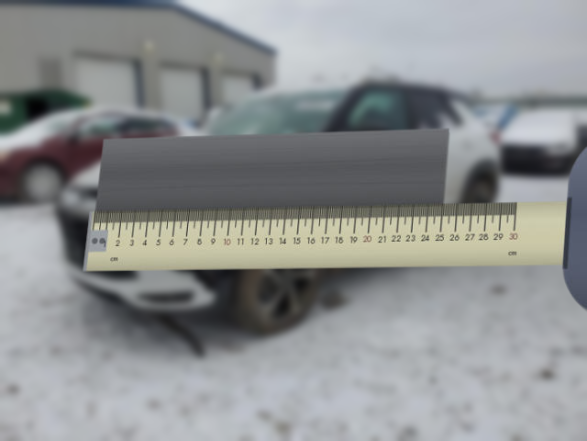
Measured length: 25 cm
